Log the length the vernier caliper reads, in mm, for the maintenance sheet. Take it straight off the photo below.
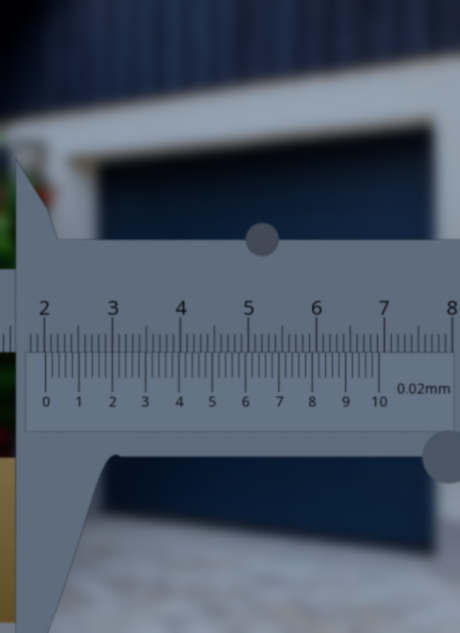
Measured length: 20.2 mm
